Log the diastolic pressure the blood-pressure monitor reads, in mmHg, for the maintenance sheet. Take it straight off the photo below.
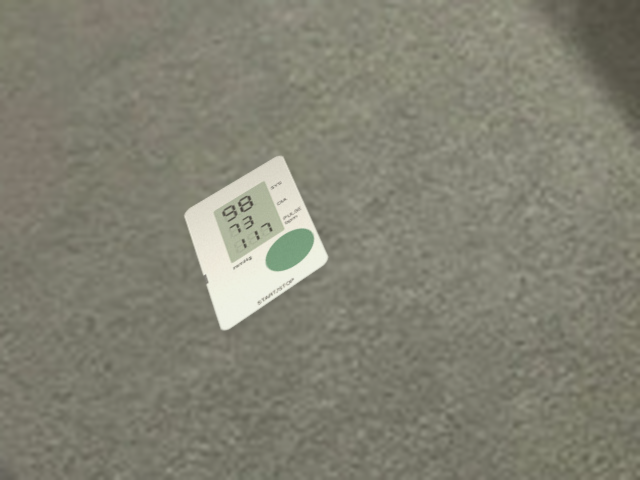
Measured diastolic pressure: 73 mmHg
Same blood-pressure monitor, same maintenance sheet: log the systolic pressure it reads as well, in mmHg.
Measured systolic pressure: 98 mmHg
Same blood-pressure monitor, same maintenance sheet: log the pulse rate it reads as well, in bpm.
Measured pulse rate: 117 bpm
